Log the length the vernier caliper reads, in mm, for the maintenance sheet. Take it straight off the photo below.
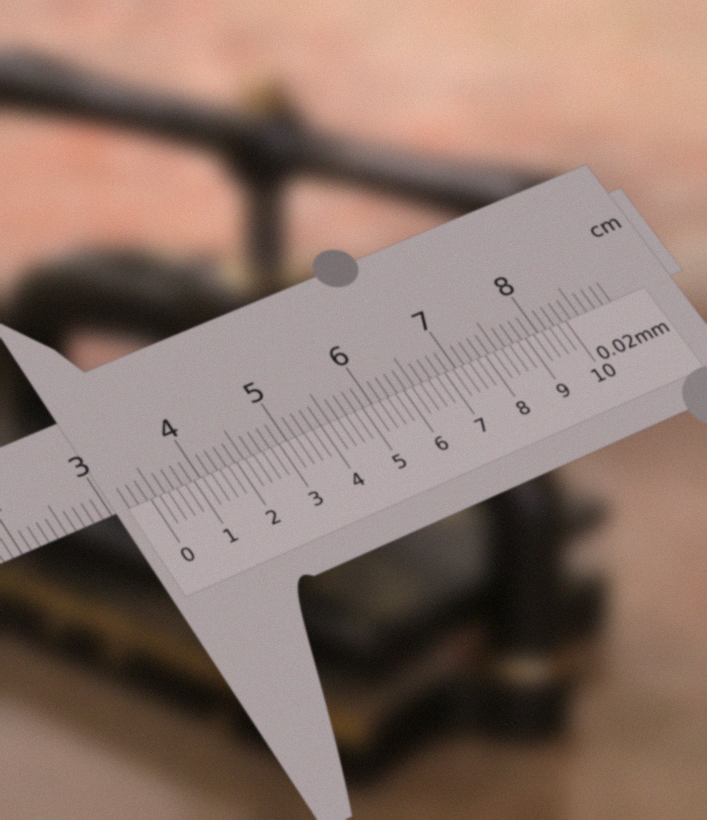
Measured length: 34.4 mm
